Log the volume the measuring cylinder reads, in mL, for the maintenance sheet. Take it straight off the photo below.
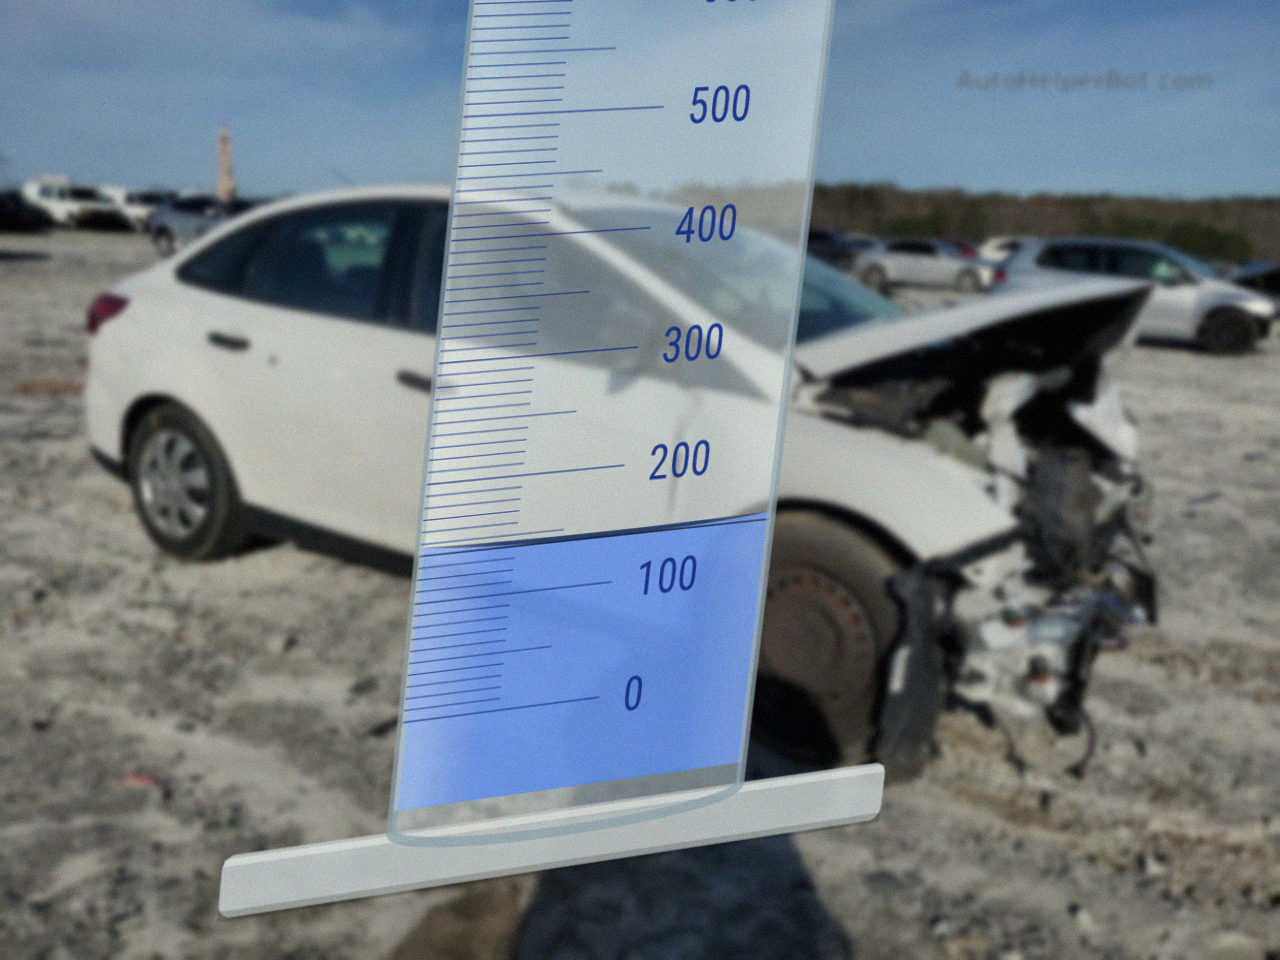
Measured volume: 140 mL
